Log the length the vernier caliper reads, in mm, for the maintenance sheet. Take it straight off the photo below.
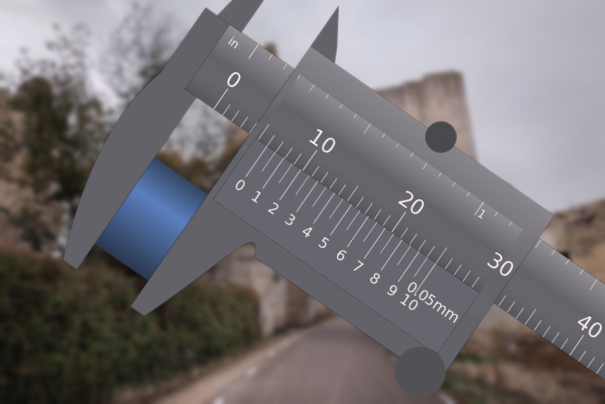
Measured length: 6.0 mm
